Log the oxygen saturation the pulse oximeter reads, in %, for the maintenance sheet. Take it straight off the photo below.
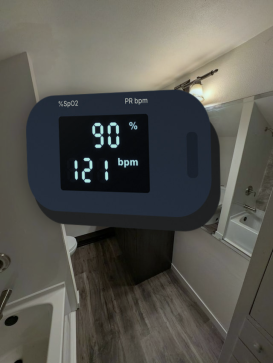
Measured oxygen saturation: 90 %
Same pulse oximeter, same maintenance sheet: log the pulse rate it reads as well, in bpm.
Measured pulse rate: 121 bpm
